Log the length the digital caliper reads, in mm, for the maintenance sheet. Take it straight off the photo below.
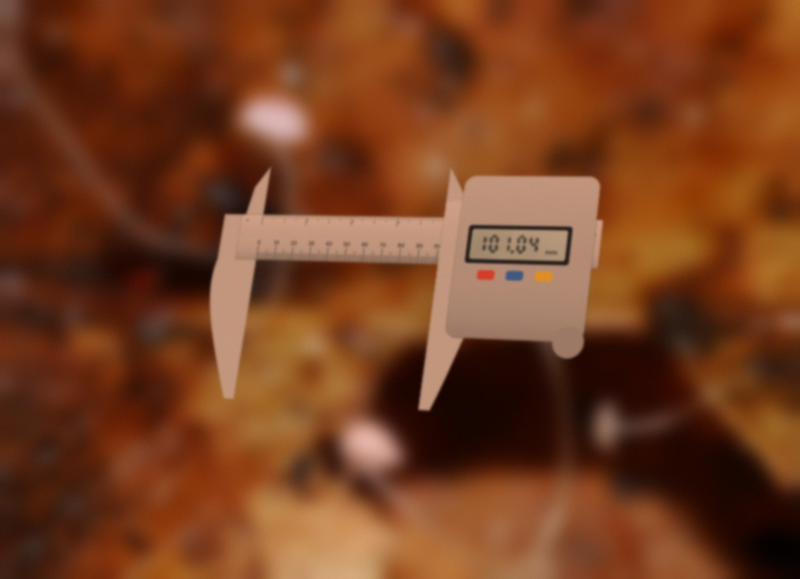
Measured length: 101.04 mm
